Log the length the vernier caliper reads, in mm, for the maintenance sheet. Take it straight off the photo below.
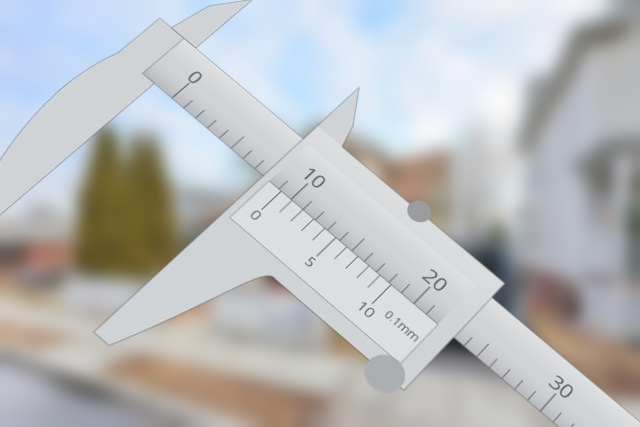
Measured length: 9.2 mm
